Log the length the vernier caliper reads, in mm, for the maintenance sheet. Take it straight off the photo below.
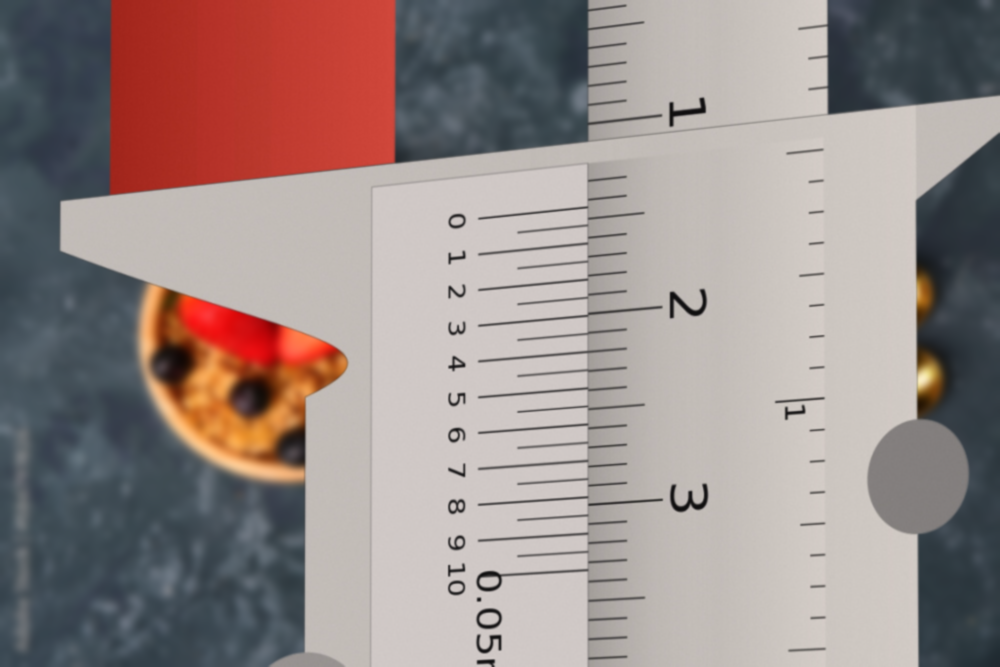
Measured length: 14.4 mm
